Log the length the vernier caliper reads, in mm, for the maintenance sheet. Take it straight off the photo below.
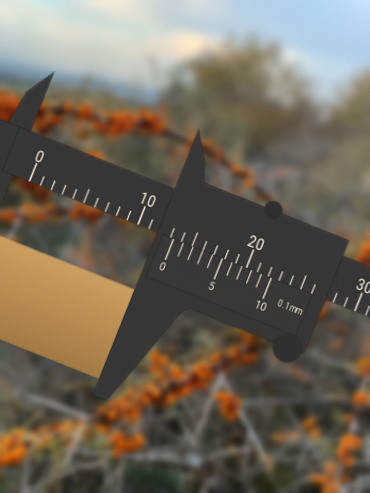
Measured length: 13.3 mm
